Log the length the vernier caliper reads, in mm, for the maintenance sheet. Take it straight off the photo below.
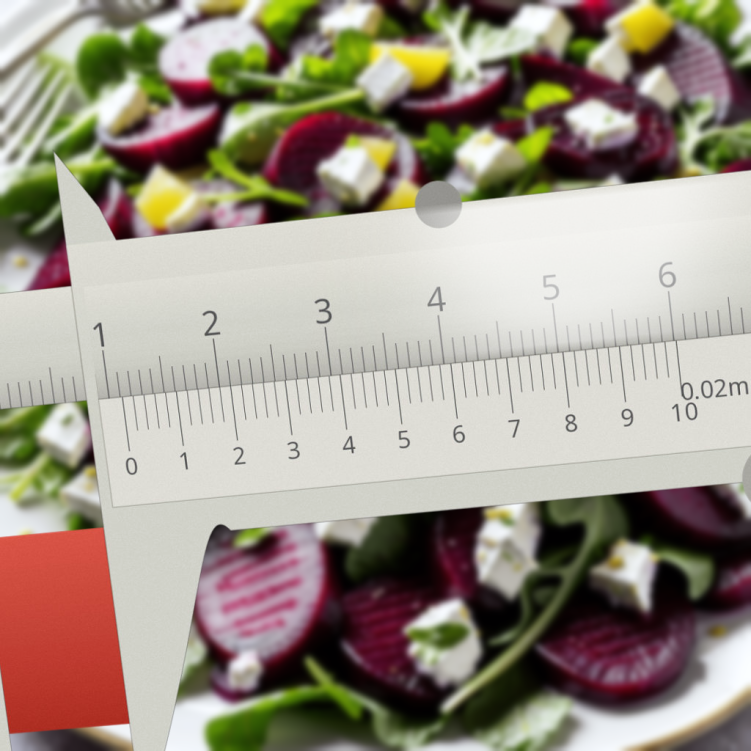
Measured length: 11.2 mm
